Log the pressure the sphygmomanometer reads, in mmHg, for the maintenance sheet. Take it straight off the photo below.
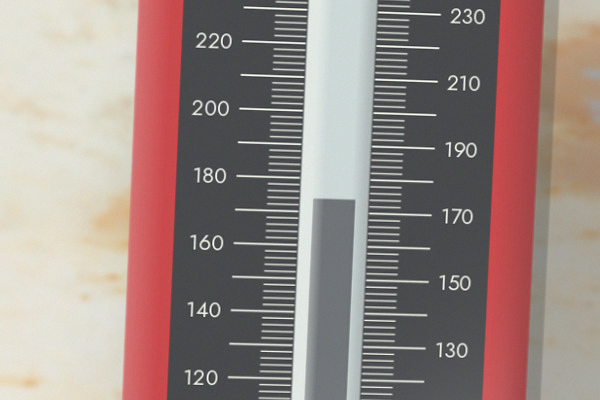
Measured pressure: 174 mmHg
